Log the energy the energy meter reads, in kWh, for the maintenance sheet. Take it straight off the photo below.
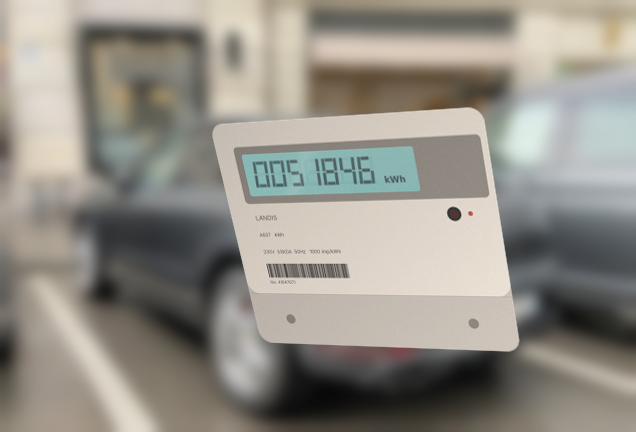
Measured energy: 51846 kWh
